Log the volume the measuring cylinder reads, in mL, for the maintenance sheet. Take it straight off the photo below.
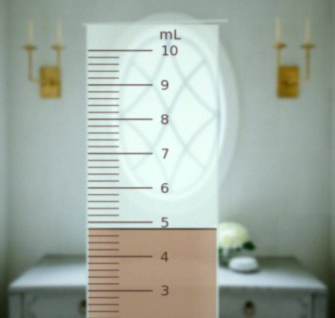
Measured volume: 4.8 mL
